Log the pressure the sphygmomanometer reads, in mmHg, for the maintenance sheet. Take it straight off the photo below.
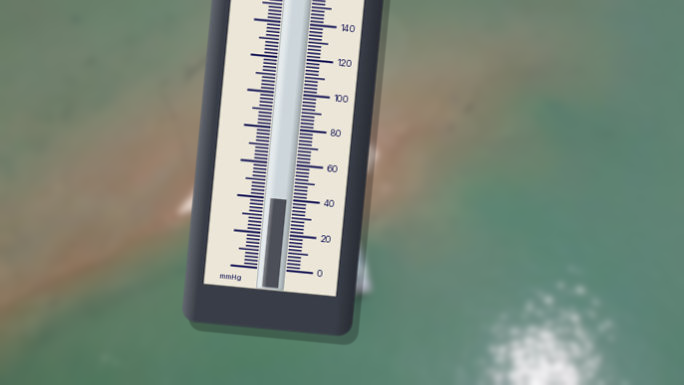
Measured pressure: 40 mmHg
